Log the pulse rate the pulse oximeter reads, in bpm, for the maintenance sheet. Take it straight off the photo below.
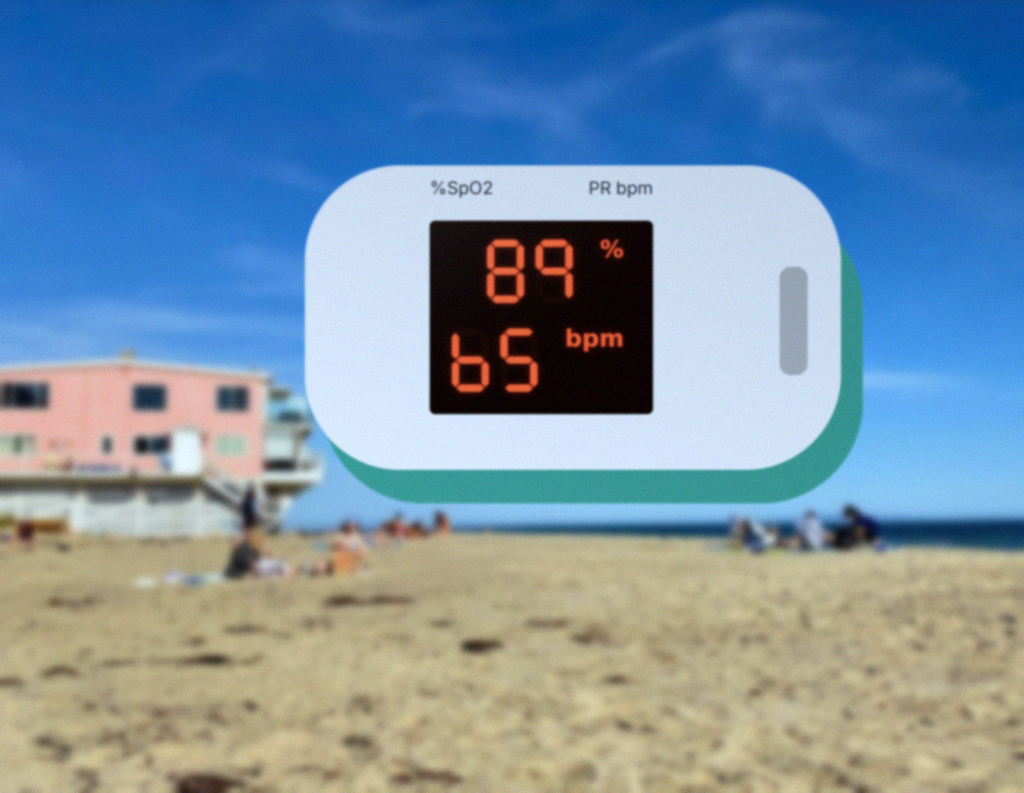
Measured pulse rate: 65 bpm
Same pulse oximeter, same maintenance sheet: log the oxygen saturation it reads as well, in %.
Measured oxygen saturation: 89 %
